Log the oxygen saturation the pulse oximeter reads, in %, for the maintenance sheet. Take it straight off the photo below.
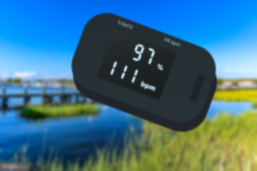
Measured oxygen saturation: 97 %
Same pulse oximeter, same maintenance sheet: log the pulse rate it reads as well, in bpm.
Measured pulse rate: 111 bpm
